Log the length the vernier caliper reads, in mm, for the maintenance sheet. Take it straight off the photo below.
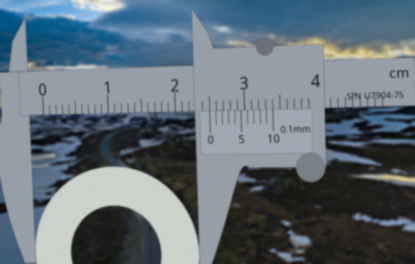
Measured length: 25.0 mm
